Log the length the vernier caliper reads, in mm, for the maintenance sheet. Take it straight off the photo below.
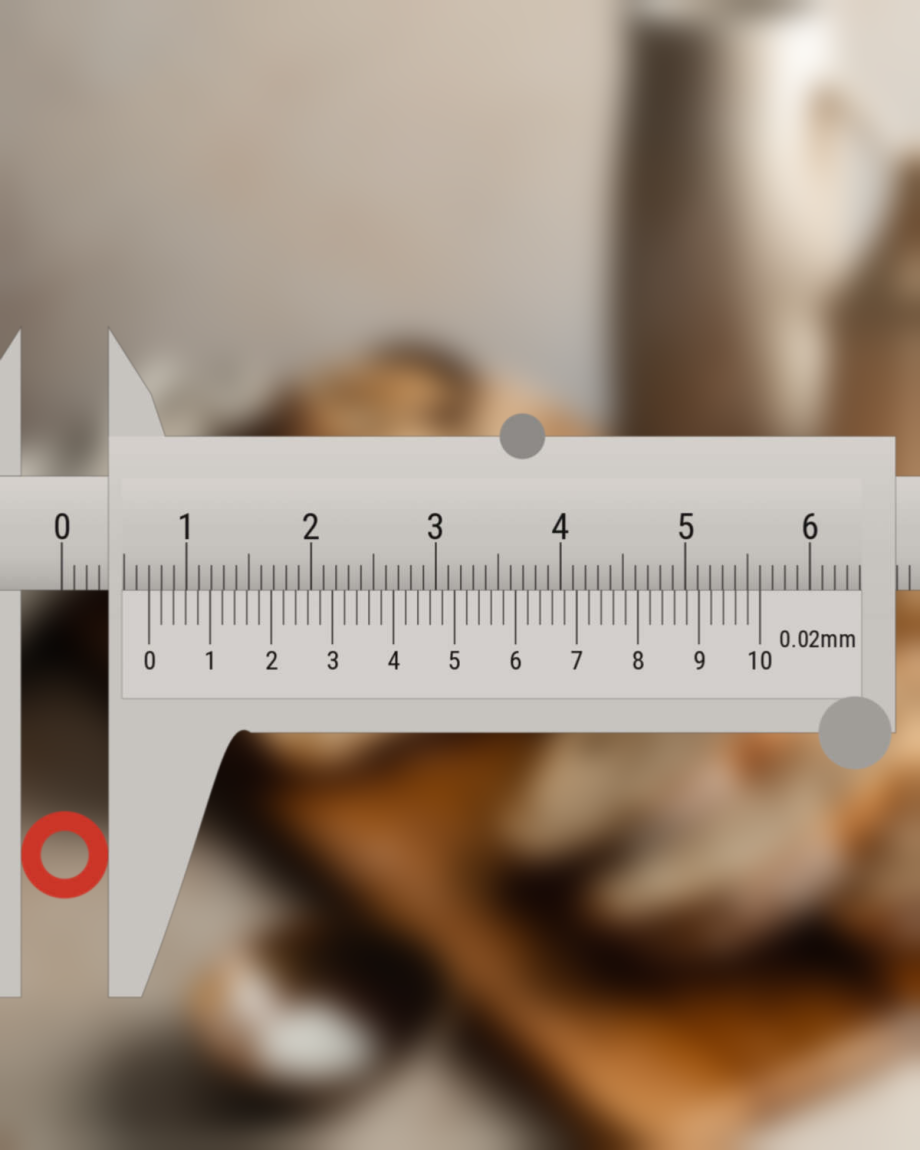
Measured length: 7.0 mm
